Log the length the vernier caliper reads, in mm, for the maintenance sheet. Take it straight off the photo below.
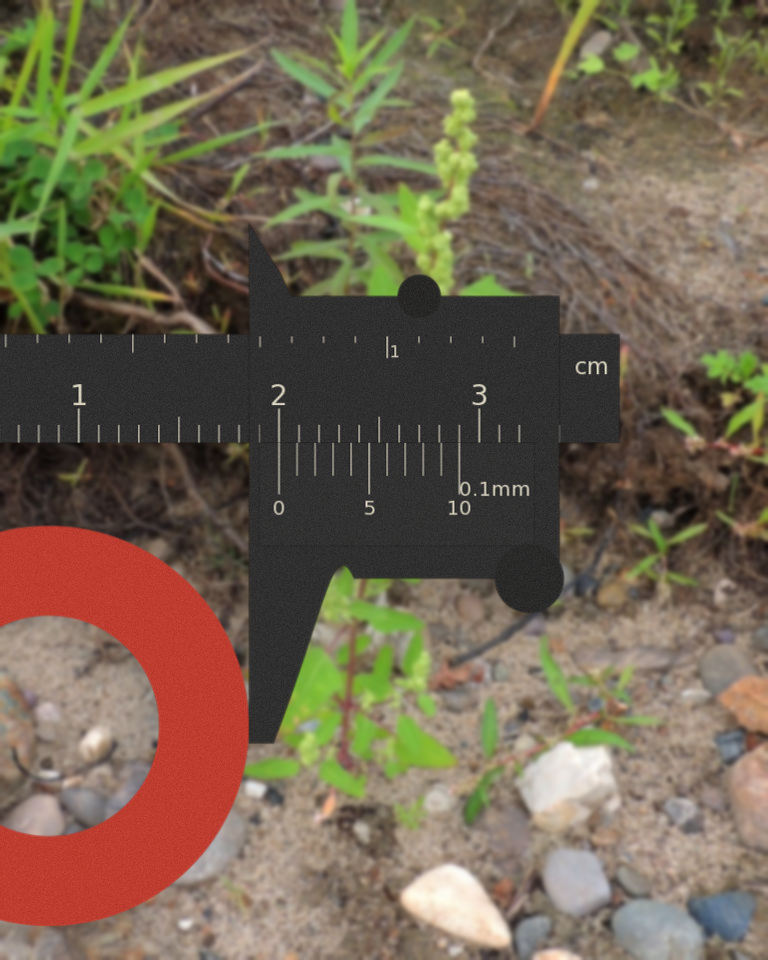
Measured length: 20.0 mm
